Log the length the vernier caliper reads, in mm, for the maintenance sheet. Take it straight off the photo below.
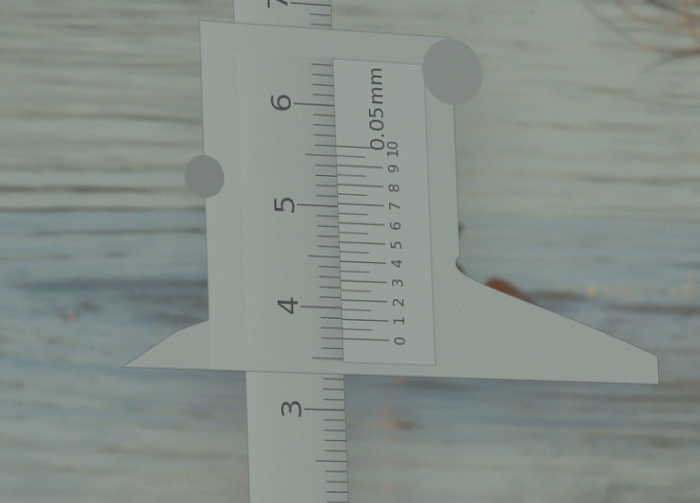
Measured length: 37.0 mm
